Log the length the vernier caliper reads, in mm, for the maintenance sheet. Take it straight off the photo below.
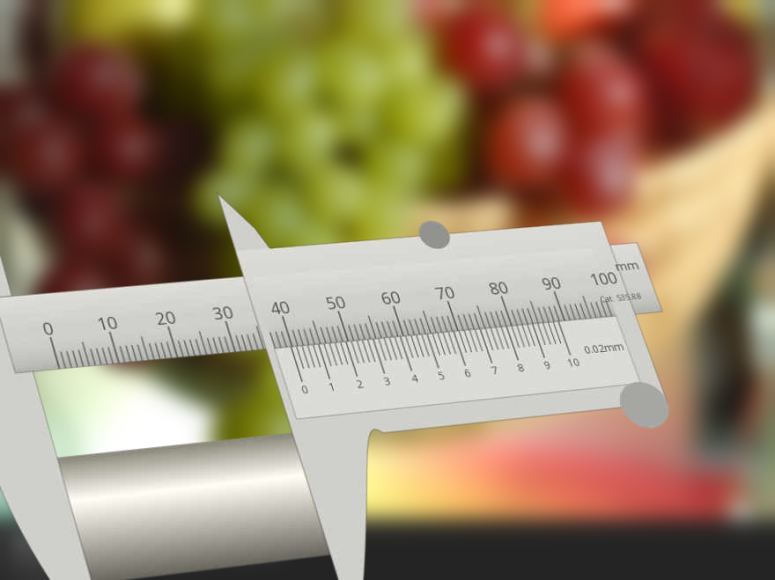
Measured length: 39.8 mm
